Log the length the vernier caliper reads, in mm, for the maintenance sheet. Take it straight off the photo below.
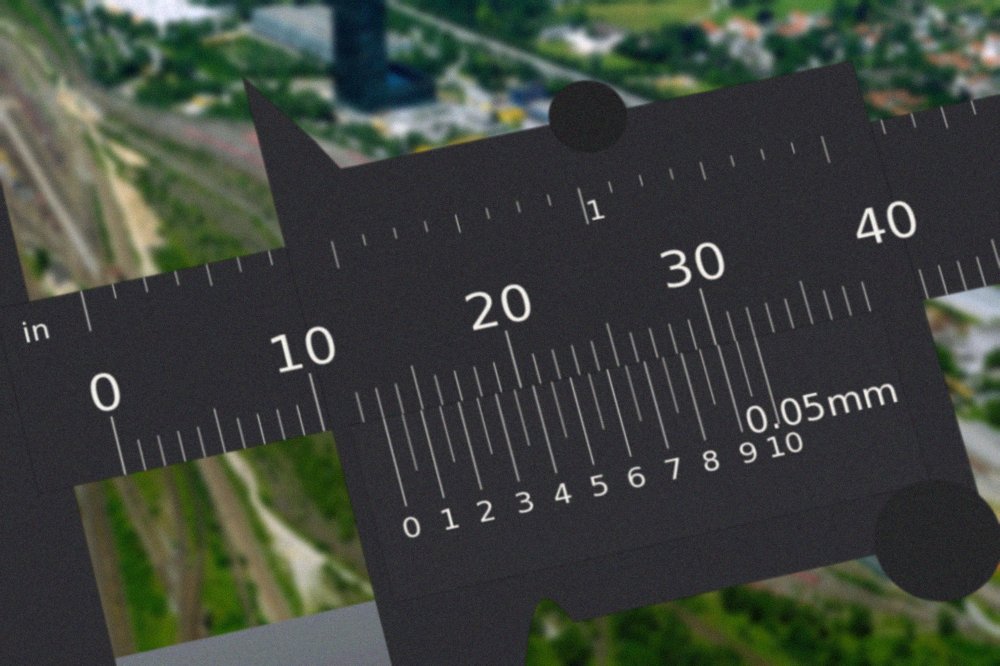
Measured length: 13.0 mm
